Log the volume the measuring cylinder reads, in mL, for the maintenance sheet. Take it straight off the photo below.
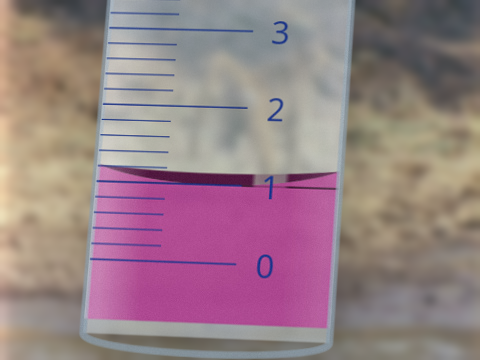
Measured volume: 1 mL
